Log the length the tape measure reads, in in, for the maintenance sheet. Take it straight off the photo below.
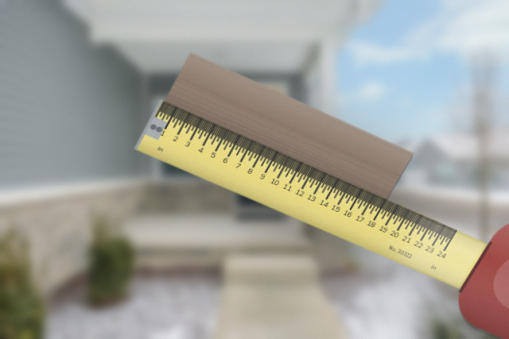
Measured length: 18 in
